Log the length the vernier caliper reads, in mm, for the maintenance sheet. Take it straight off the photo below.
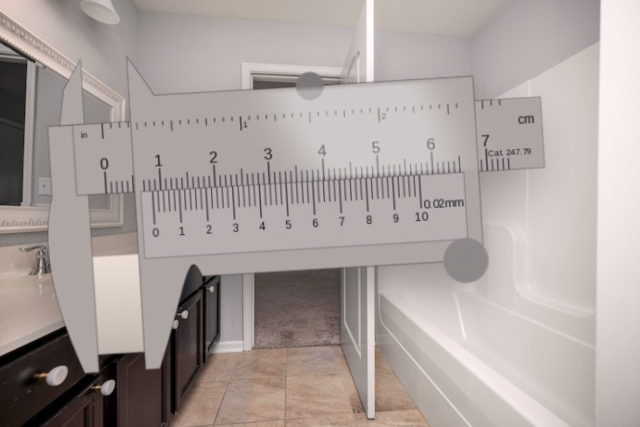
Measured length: 8.5 mm
